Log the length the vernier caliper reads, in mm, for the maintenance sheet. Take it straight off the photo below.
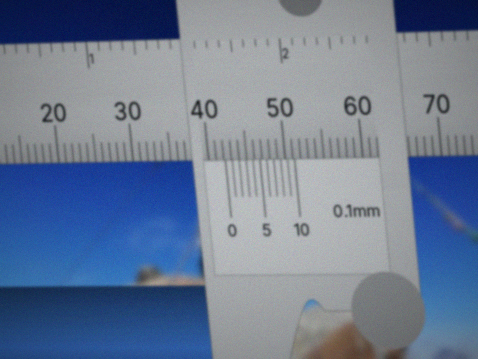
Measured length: 42.2 mm
